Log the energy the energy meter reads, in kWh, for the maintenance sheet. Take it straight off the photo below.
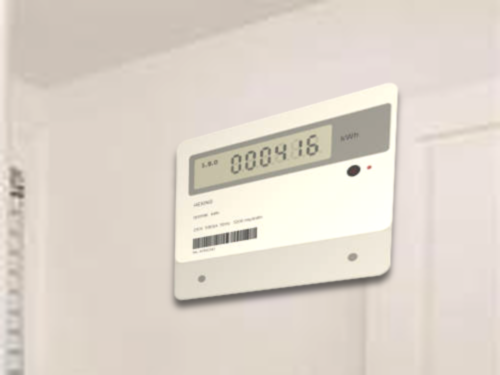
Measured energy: 416 kWh
